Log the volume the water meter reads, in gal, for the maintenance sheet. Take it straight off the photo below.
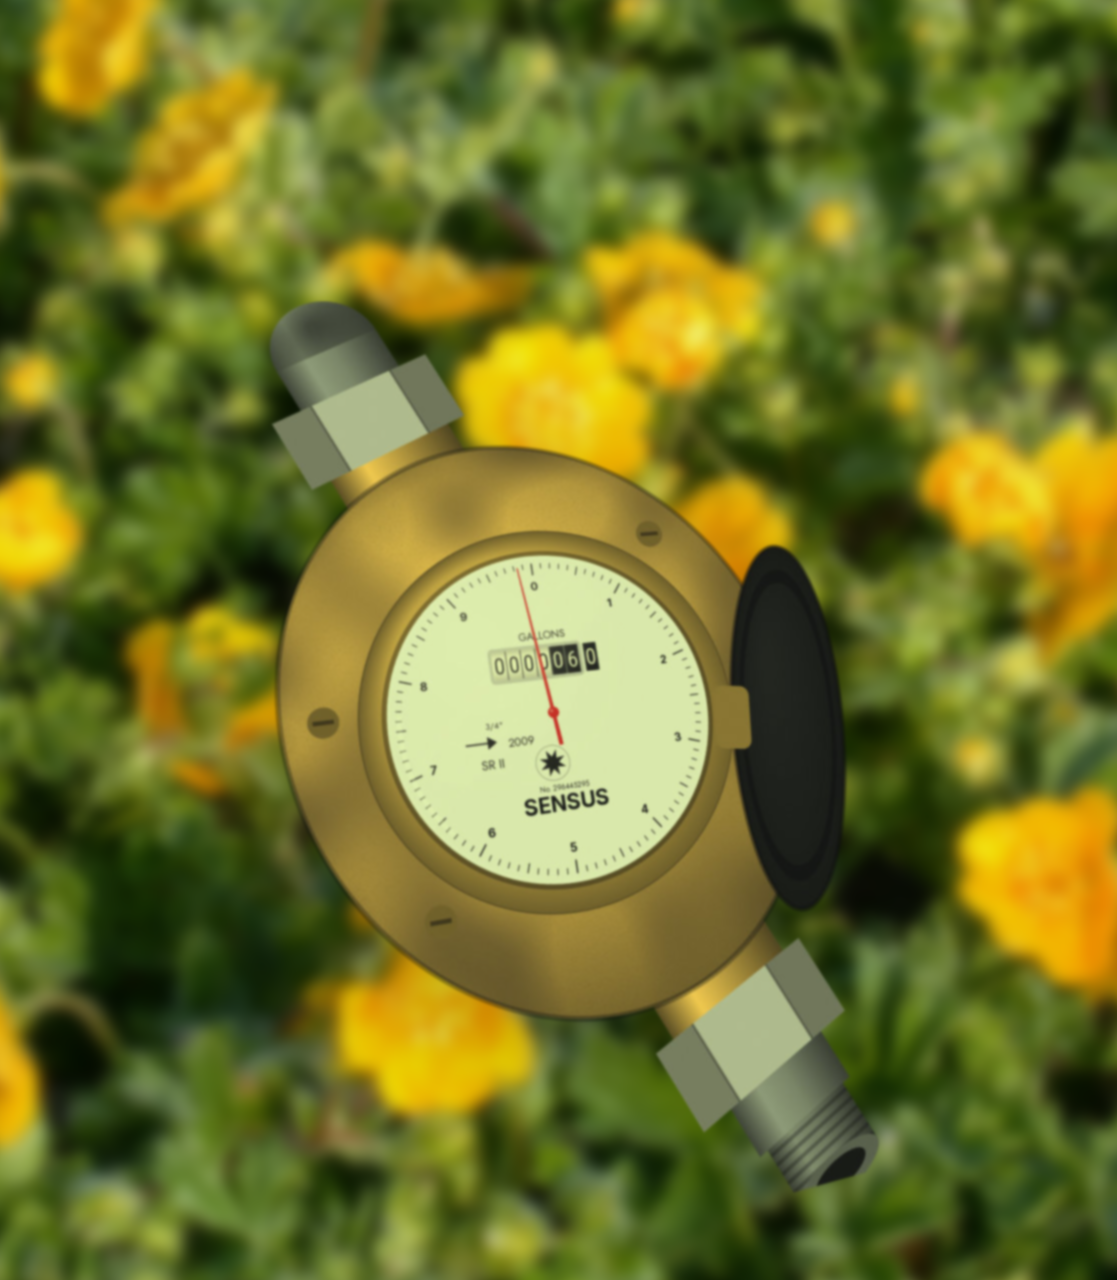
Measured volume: 59.8 gal
